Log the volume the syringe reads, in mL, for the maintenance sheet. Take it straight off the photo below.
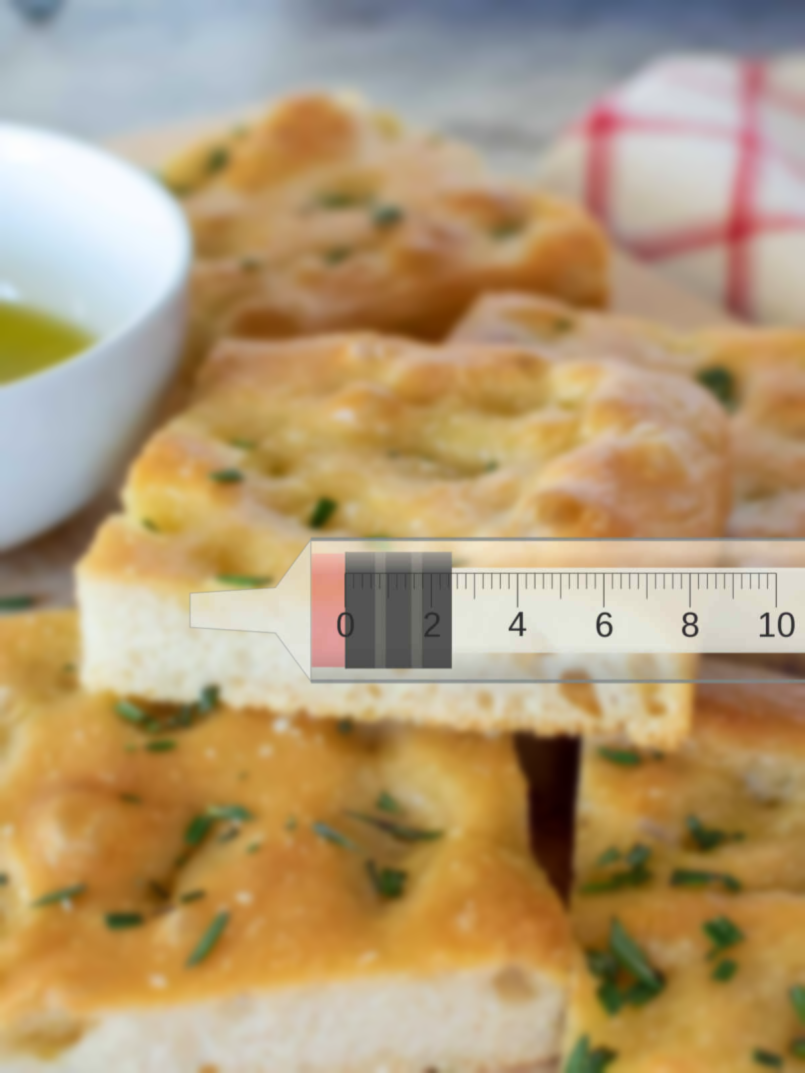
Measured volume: 0 mL
